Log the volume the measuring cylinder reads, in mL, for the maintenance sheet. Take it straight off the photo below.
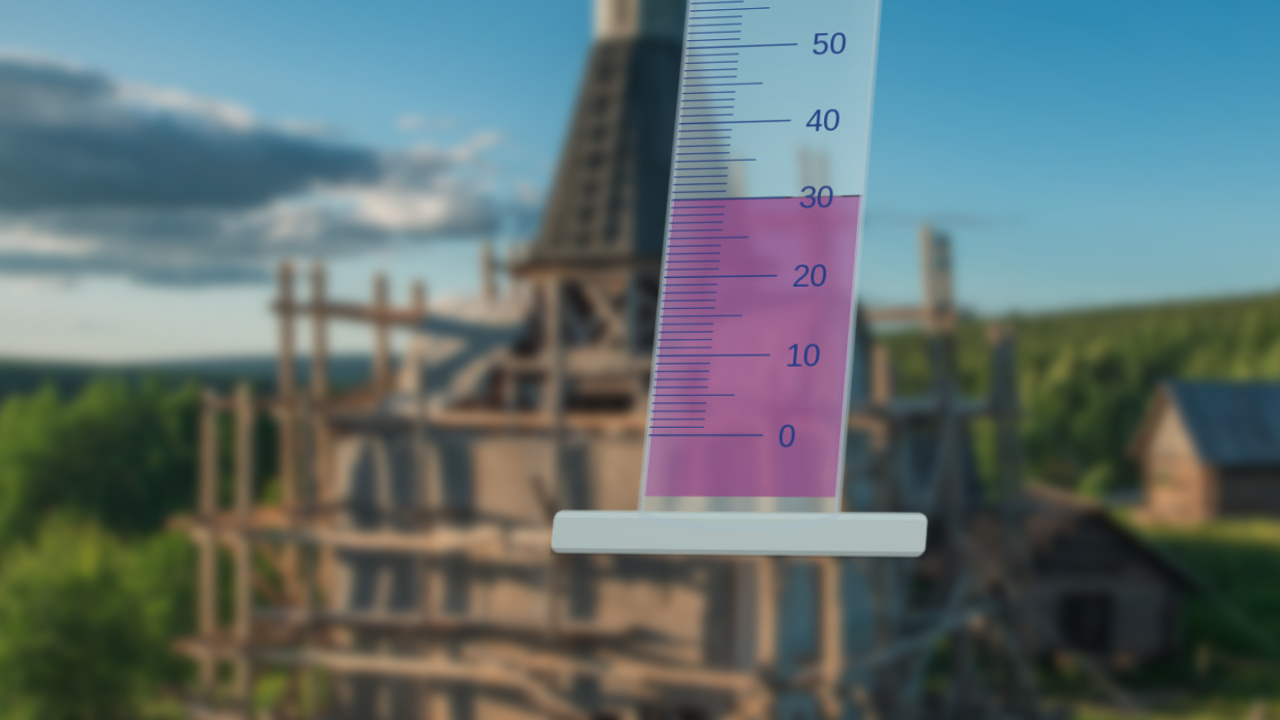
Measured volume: 30 mL
